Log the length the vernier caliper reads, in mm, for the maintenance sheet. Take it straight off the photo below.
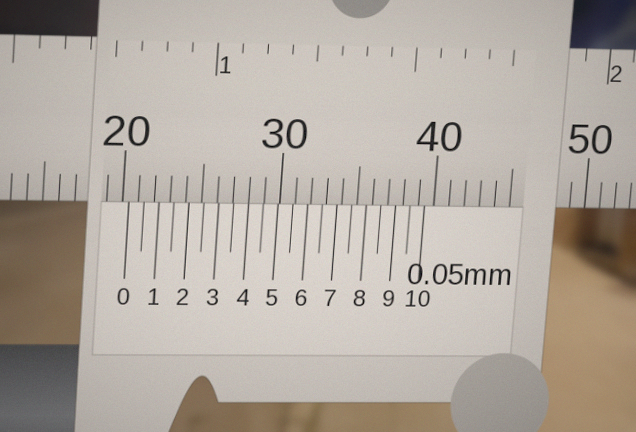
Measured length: 20.4 mm
